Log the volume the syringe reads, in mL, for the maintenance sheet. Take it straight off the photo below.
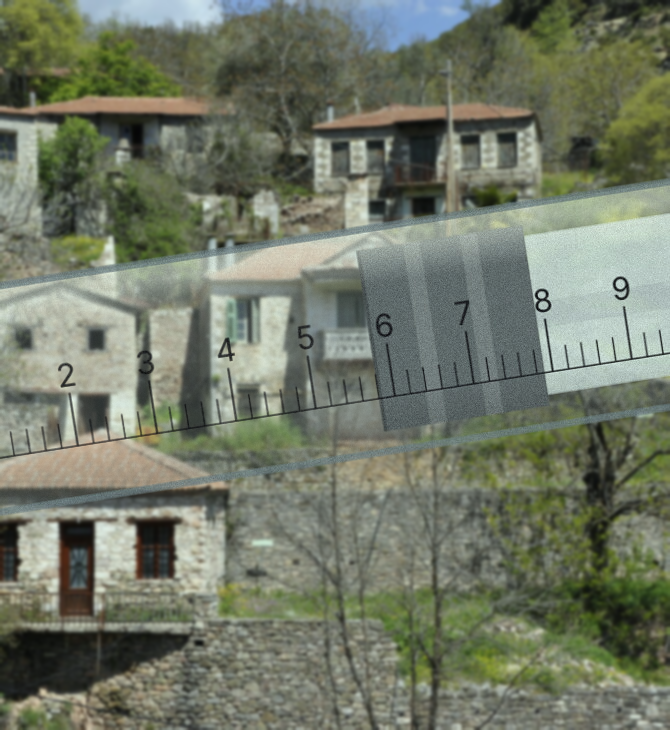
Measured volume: 5.8 mL
